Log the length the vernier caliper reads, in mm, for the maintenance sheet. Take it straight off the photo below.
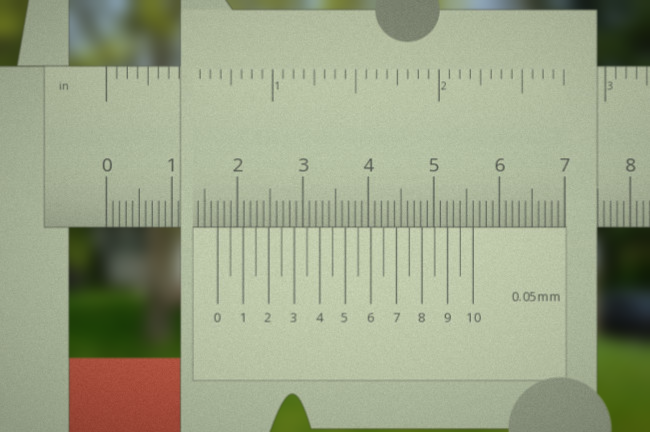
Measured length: 17.0 mm
